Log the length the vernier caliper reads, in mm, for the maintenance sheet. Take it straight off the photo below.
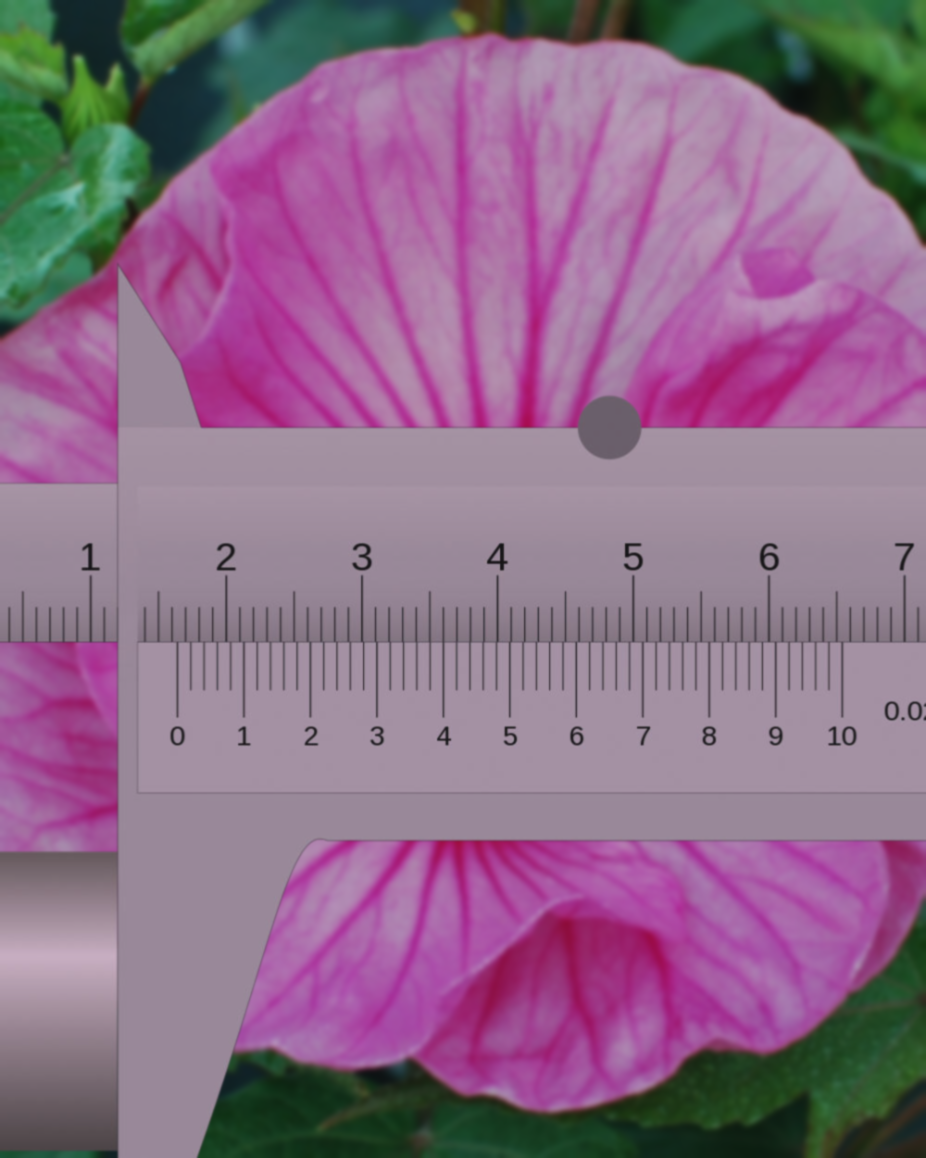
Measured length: 16.4 mm
